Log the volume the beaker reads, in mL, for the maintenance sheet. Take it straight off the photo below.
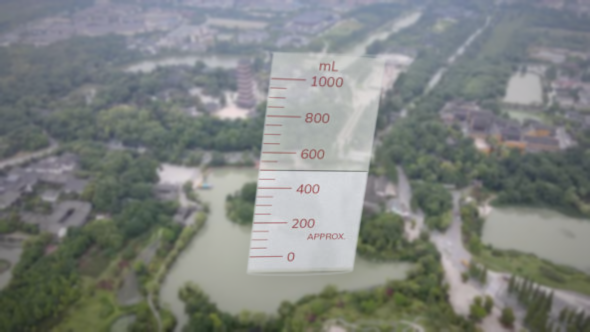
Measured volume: 500 mL
